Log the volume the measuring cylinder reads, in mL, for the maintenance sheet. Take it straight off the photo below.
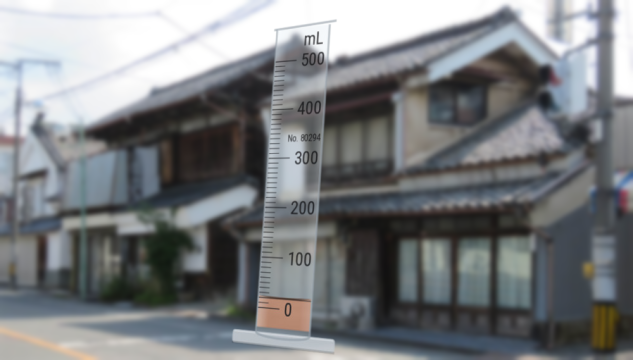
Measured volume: 20 mL
